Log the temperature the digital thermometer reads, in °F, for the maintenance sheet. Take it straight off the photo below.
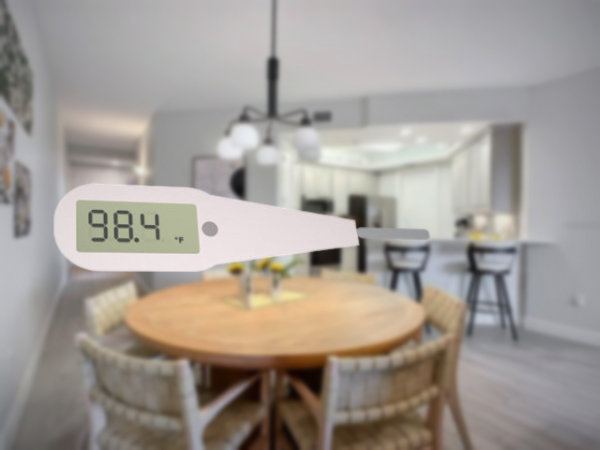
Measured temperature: 98.4 °F
